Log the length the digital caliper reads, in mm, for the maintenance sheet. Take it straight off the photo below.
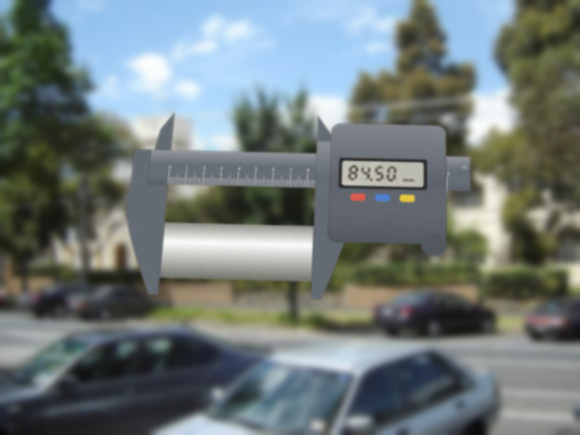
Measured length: 84.50 mm
